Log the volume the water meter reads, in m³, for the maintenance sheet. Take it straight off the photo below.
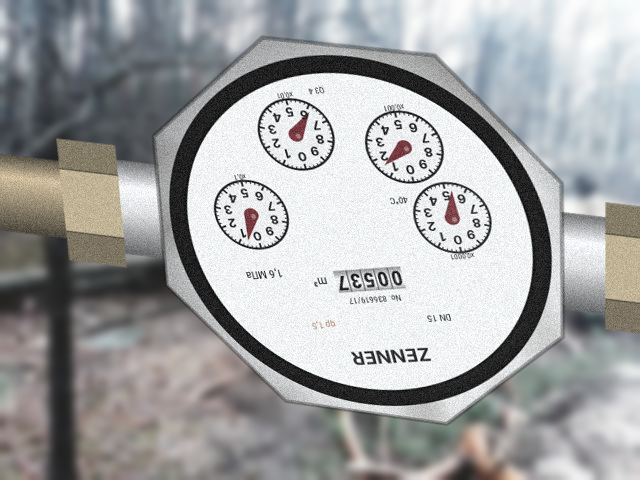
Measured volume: 537.0615 m³
